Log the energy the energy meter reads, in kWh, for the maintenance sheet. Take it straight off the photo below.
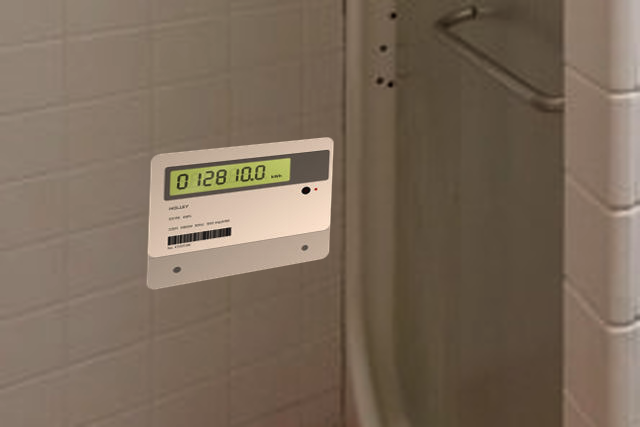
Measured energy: 12810.0 kWh
